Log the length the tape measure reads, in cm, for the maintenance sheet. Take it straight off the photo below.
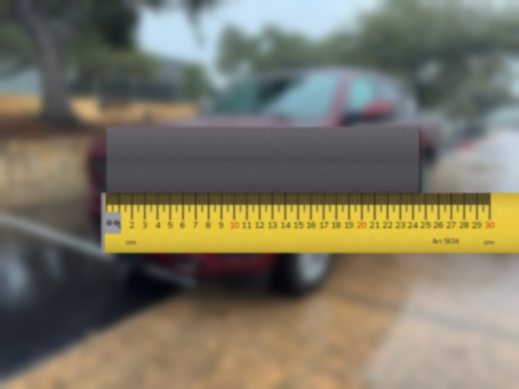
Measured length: 24.5 cm
